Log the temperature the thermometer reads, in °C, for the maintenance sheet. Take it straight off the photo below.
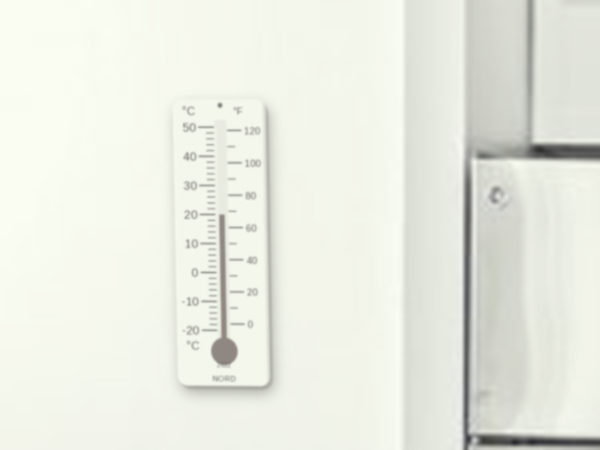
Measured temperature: 20 °C
